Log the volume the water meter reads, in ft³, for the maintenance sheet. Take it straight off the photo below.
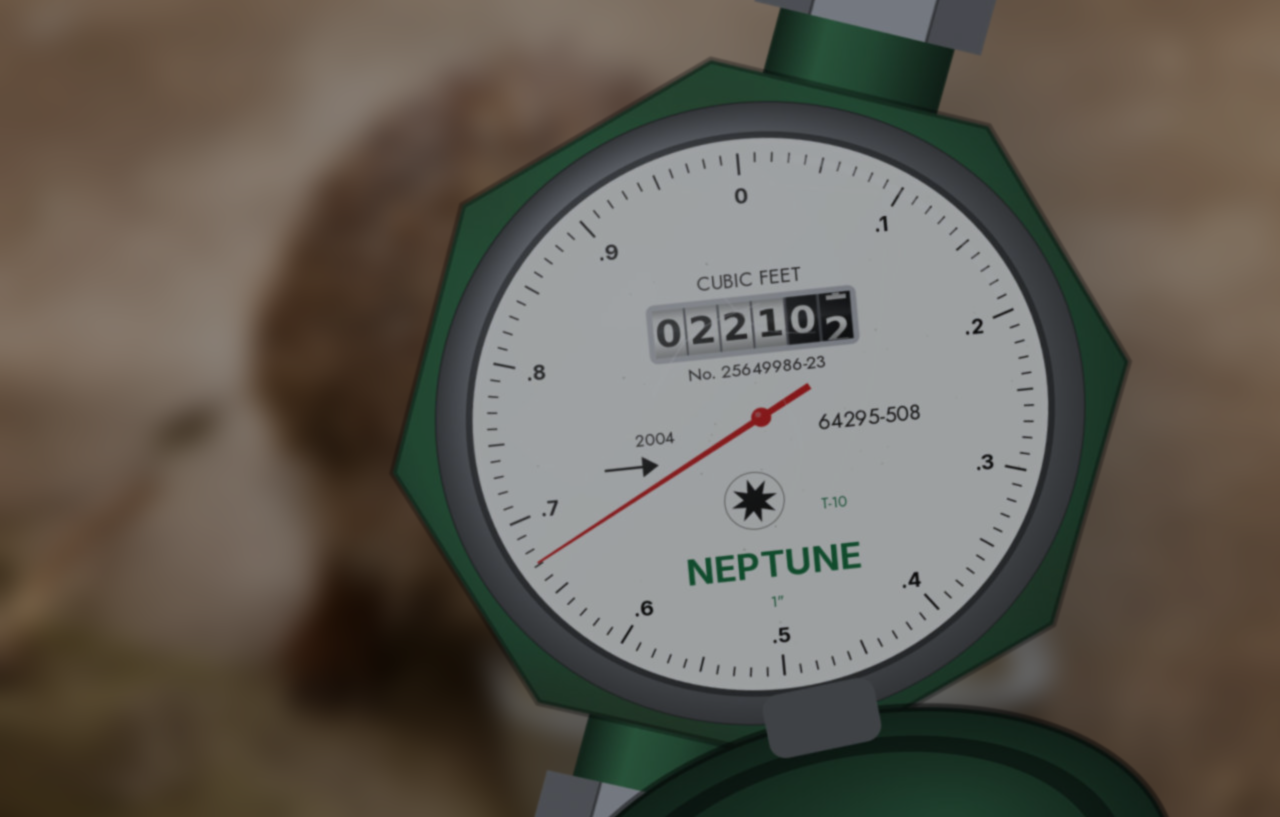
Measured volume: 22101.67 ft³
